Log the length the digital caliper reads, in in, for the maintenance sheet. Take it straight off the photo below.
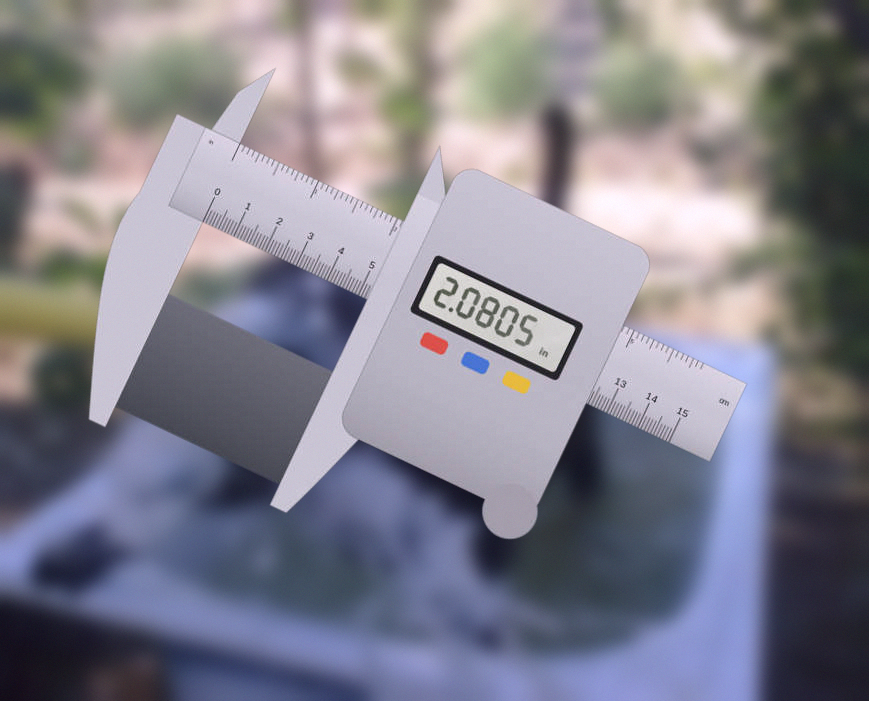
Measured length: 2.0805 in
